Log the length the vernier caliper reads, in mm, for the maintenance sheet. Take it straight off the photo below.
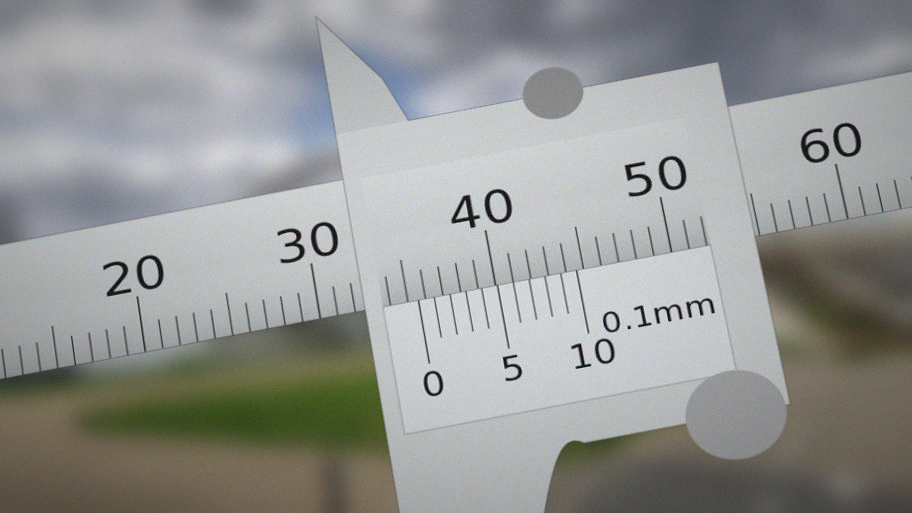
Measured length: 35.6 mm
